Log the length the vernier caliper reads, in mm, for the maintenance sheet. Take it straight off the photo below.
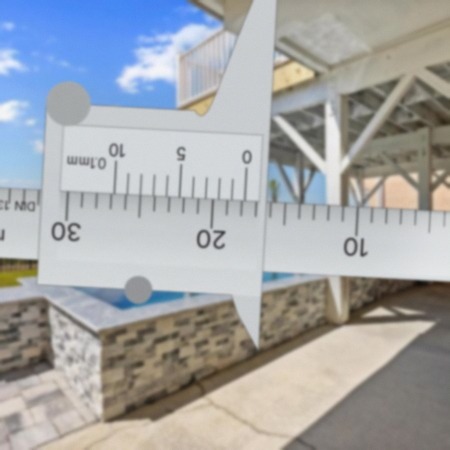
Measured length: 17.8 mm
